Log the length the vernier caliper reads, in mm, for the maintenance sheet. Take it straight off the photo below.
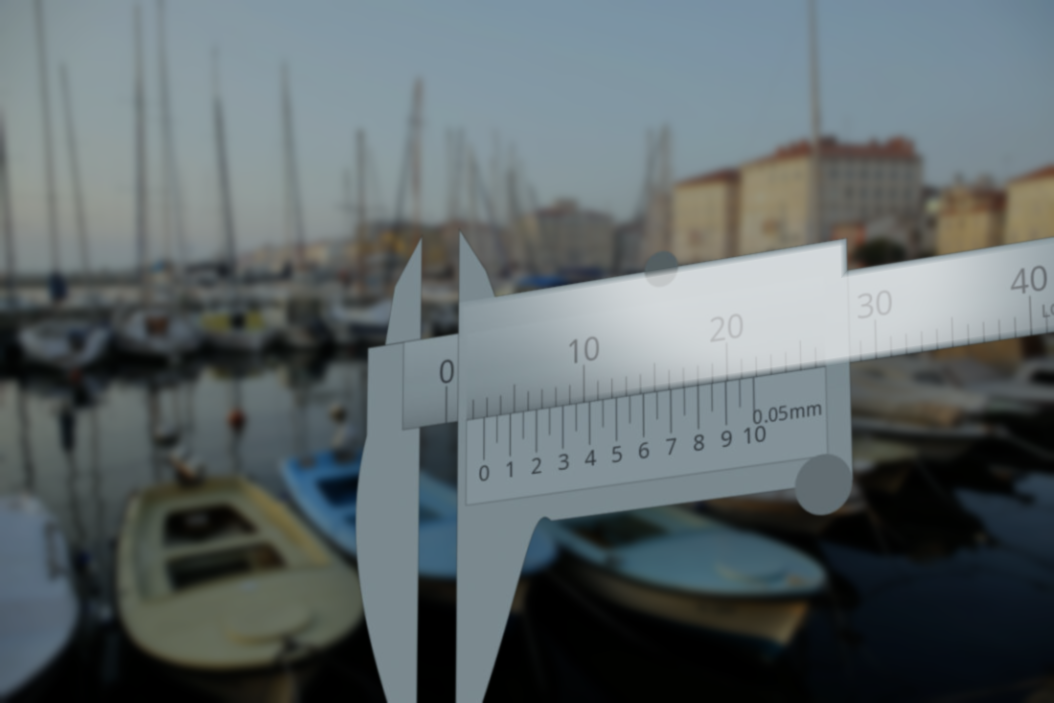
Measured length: 2.8 mm
